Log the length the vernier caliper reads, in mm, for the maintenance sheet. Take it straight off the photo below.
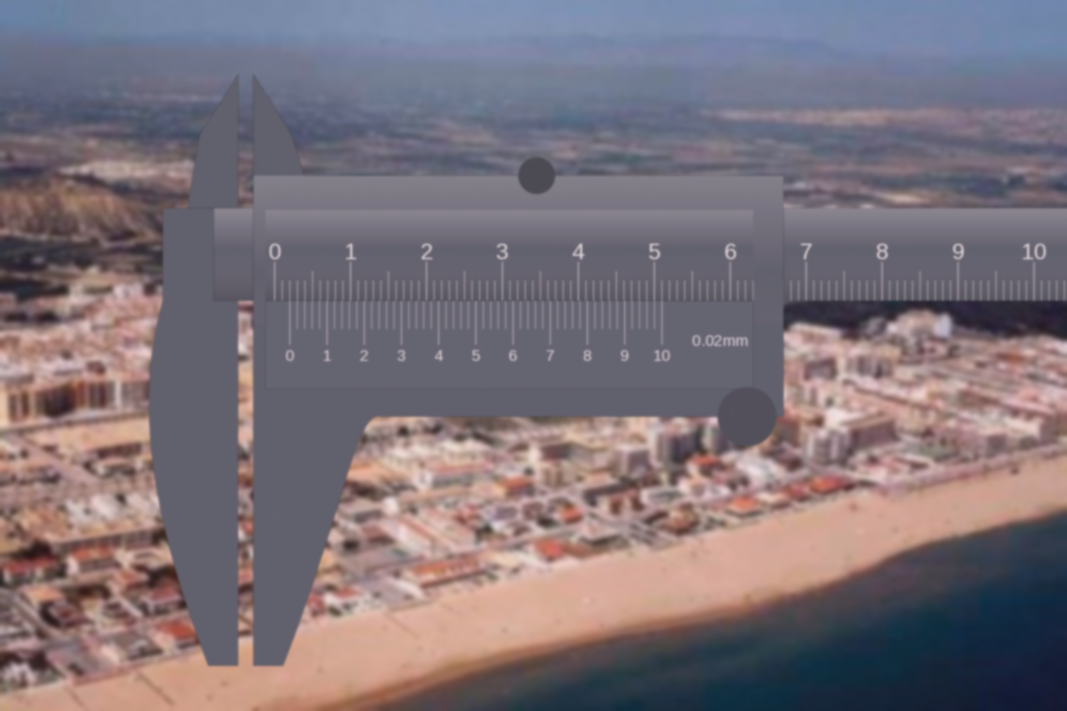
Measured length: 2.0 mm
